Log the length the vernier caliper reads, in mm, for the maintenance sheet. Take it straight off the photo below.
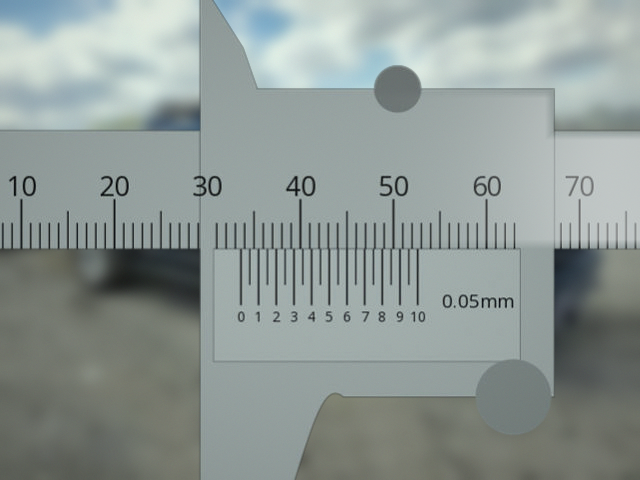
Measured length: 33.6 mm
